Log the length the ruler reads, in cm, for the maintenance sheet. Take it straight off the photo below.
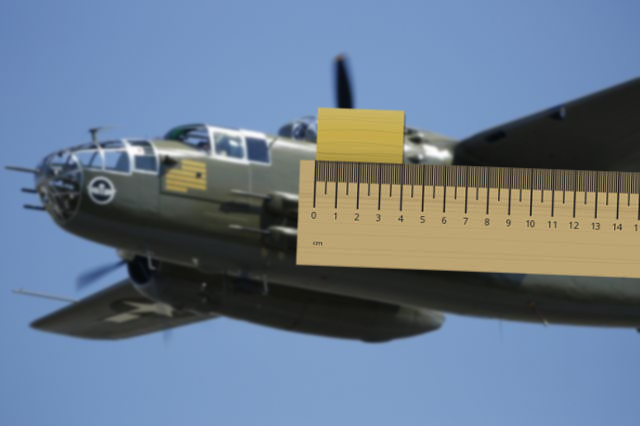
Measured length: 4 cm
